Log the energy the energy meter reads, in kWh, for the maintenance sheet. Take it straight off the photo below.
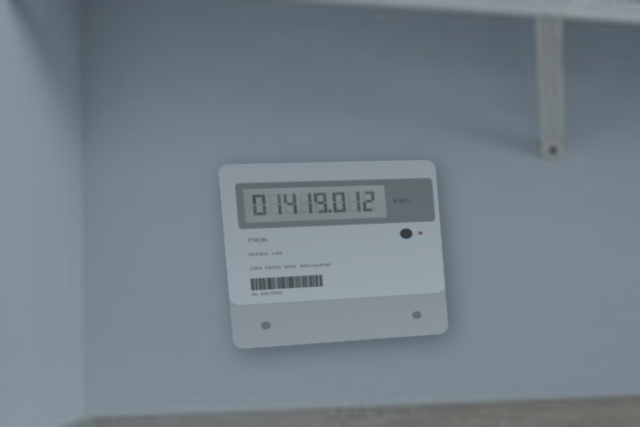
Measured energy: 1419.012 kWh
